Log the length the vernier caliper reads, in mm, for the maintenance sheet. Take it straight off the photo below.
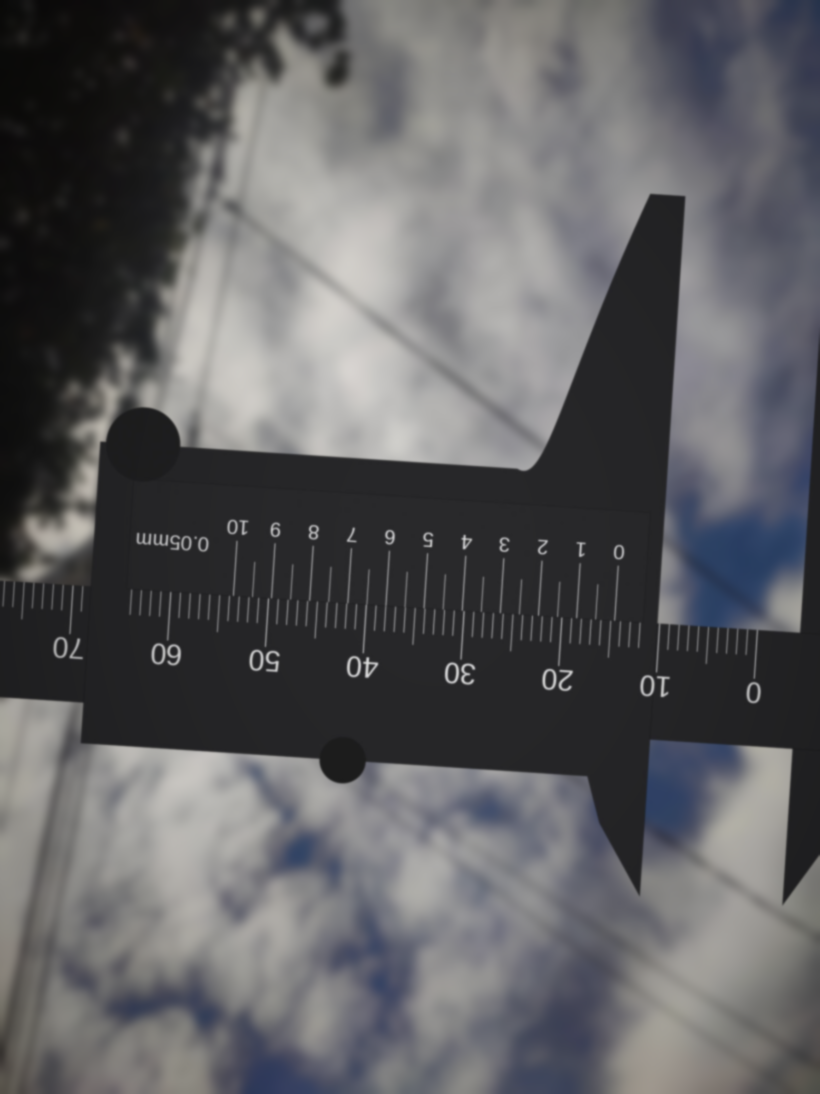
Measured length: 14.6 mm
